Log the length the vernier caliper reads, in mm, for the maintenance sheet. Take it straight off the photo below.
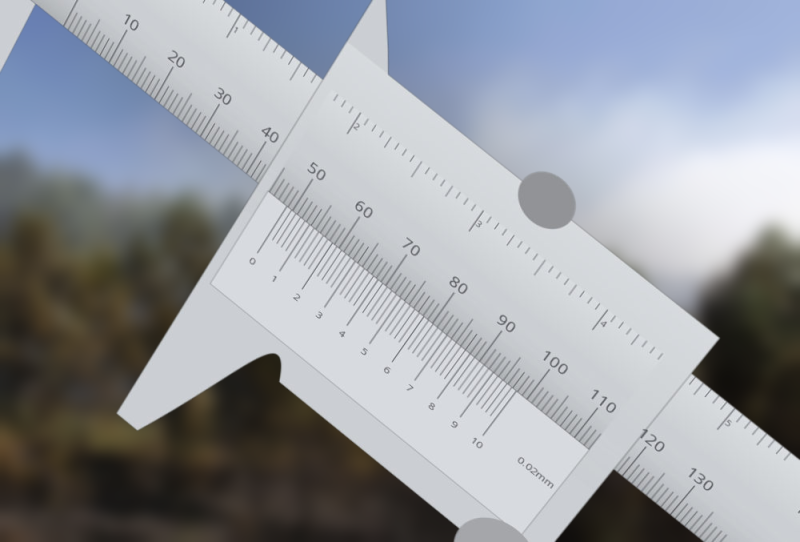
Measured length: 48.8 mm
